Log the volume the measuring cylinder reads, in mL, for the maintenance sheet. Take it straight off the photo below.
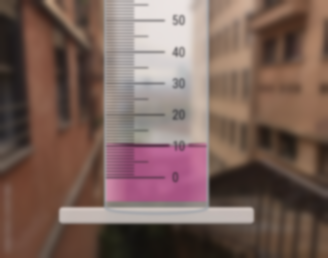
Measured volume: 10 mL
